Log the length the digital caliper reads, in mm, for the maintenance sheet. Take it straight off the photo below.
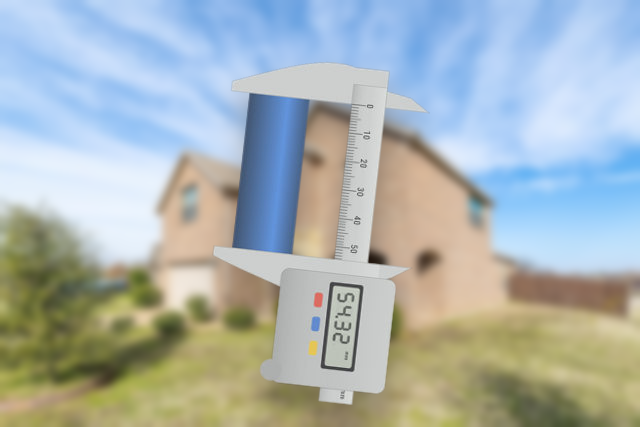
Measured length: 54.32 mm
